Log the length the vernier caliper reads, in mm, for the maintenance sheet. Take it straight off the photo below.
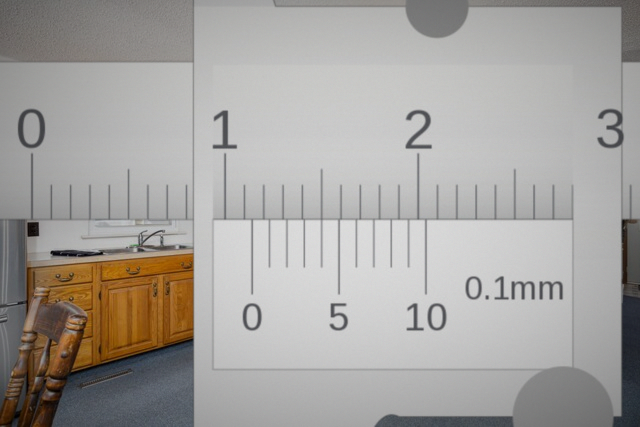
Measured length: 11.4 mm
